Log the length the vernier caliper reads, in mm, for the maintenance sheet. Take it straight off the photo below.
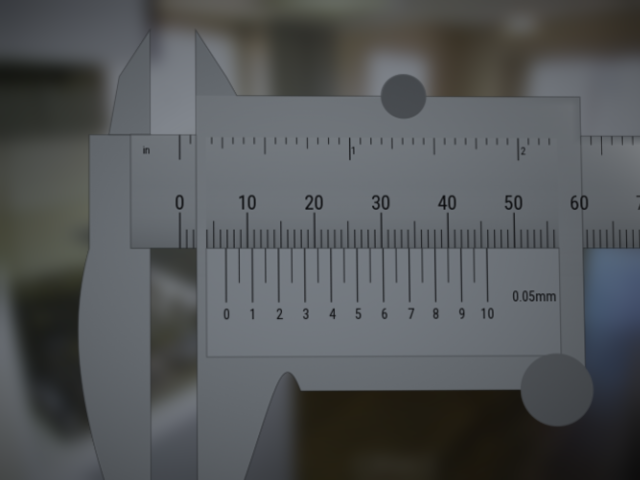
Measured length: 6.8 mm
